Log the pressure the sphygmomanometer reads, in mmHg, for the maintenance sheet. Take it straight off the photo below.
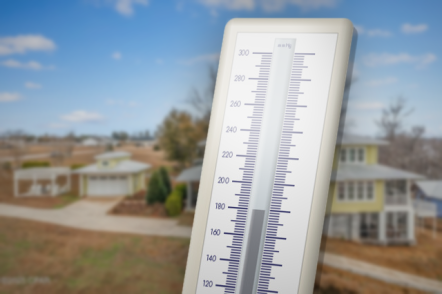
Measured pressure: 180 mmHg
